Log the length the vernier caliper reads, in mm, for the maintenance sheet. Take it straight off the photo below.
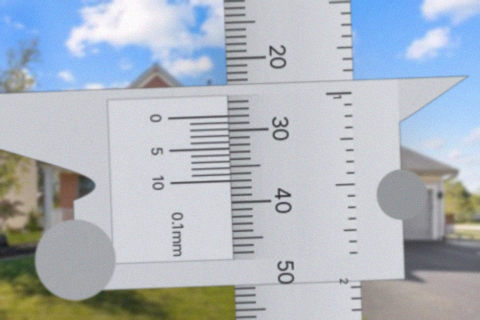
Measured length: 28.0 mm
